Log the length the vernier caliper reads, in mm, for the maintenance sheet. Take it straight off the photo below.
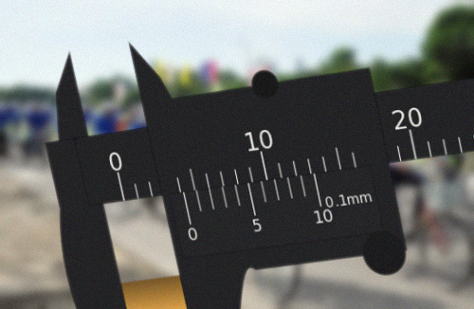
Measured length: 4.2 mm
